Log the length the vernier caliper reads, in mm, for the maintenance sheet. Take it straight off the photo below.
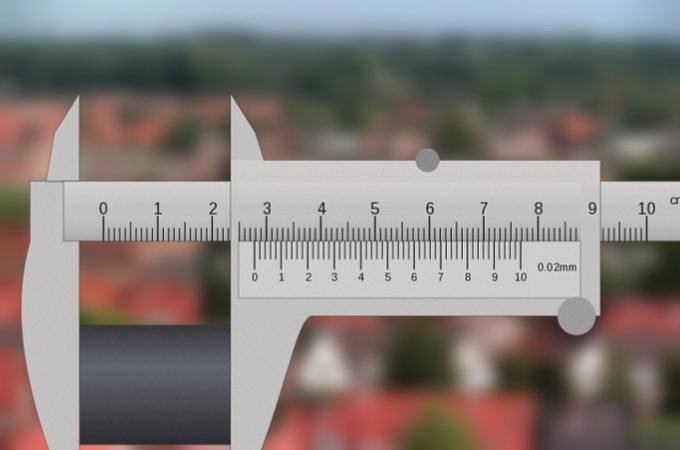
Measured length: 27.8 mm
